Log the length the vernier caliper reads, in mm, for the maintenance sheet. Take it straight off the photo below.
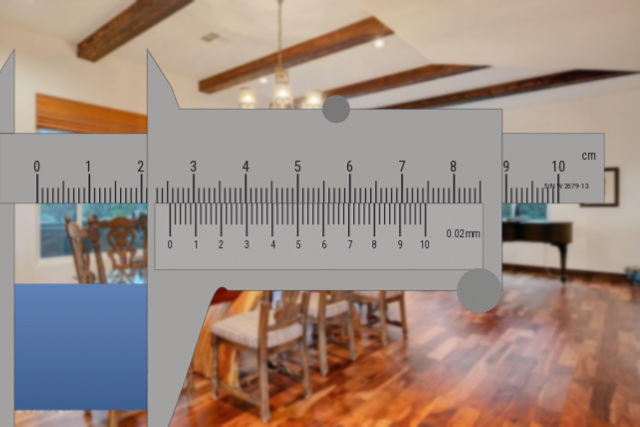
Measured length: 25.5 mm
